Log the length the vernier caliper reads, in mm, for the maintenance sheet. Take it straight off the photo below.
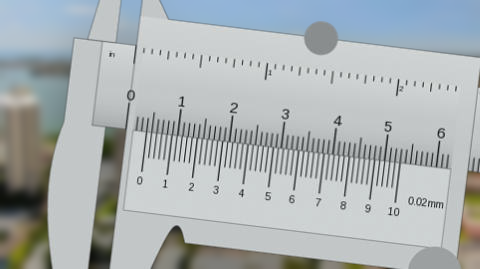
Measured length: 4.0 mm
